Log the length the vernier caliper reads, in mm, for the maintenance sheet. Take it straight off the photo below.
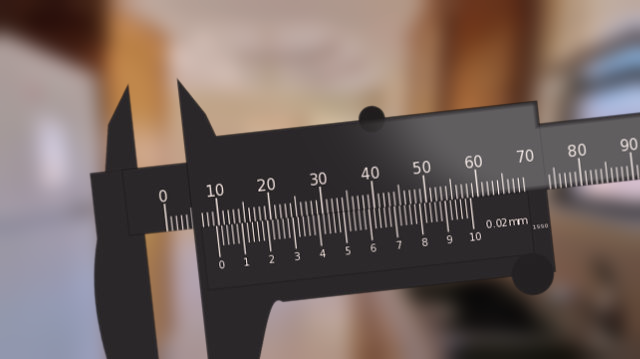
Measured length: 9.5 mm
